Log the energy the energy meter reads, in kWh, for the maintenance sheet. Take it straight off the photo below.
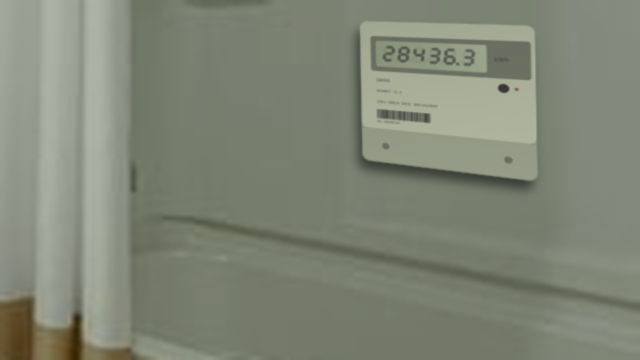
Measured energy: 28436.3 kWh
